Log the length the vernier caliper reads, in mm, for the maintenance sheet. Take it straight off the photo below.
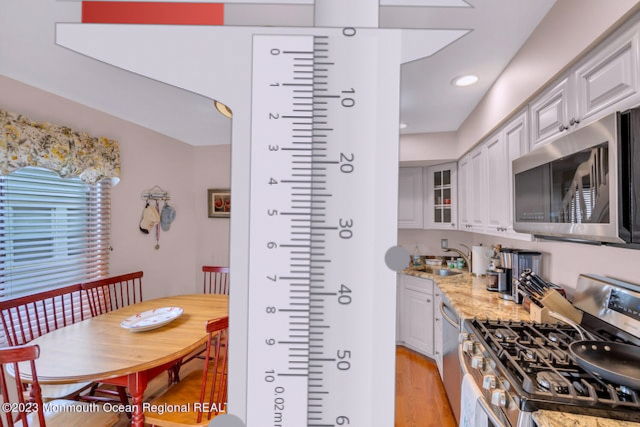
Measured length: 3.4 mm
